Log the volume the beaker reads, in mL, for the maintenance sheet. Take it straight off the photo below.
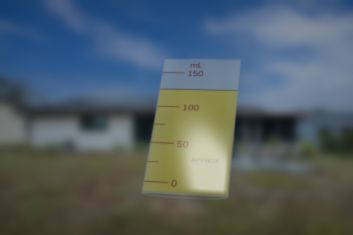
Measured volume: 125 mL
